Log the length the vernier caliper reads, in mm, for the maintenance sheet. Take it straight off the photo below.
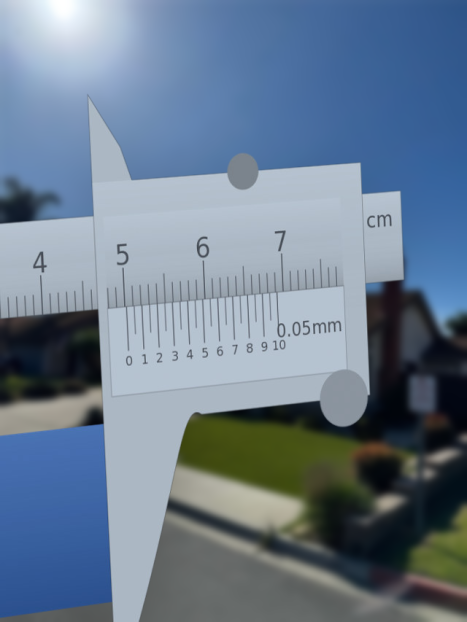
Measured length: 50.2 mm
